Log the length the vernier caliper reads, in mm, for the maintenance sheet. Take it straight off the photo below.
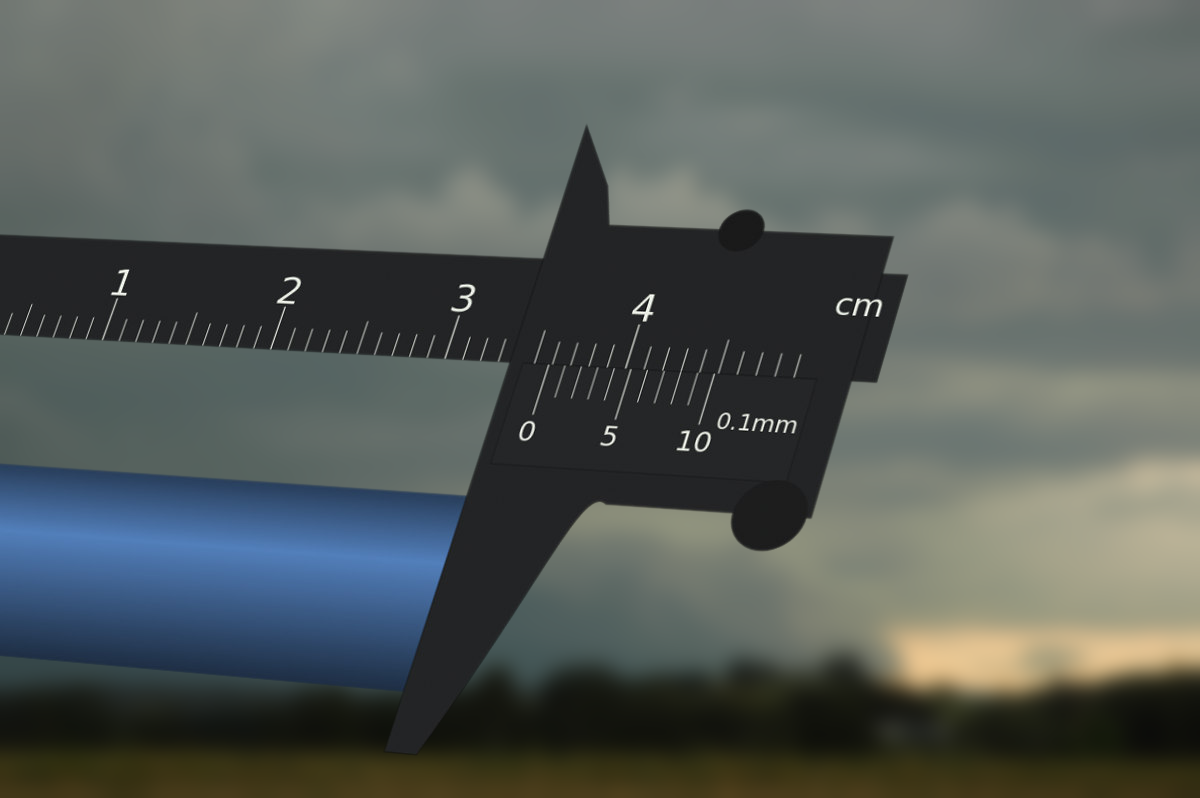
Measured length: 35.8 mm
